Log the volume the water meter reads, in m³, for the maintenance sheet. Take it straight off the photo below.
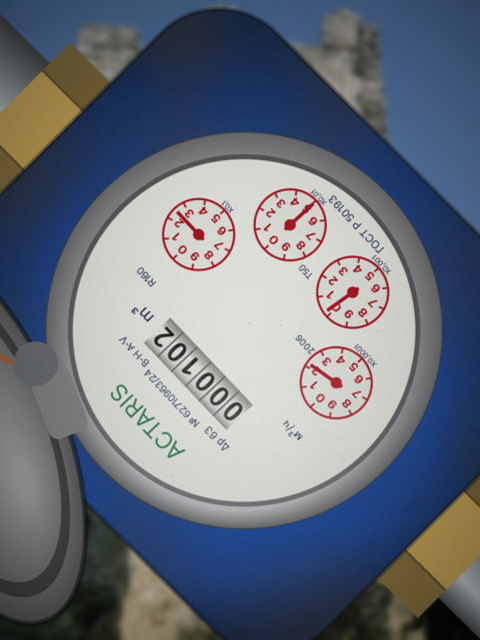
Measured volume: 102.2502 m³
